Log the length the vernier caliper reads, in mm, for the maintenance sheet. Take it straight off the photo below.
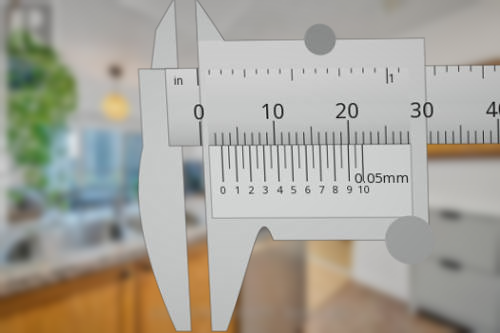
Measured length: 2.8 mm
